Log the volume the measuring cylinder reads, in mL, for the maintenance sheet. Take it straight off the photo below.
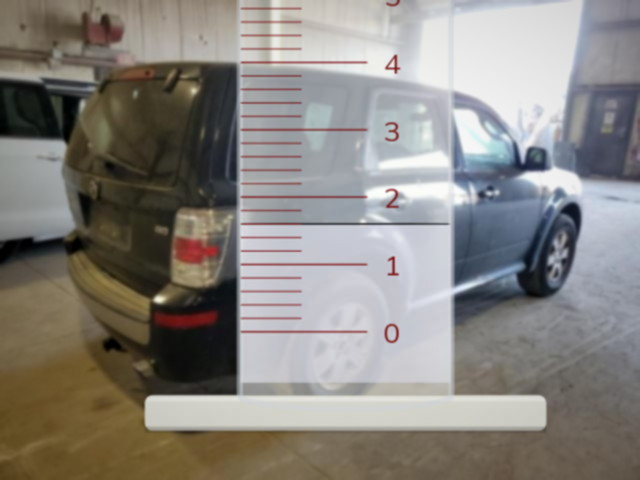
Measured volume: 1.6 mL
